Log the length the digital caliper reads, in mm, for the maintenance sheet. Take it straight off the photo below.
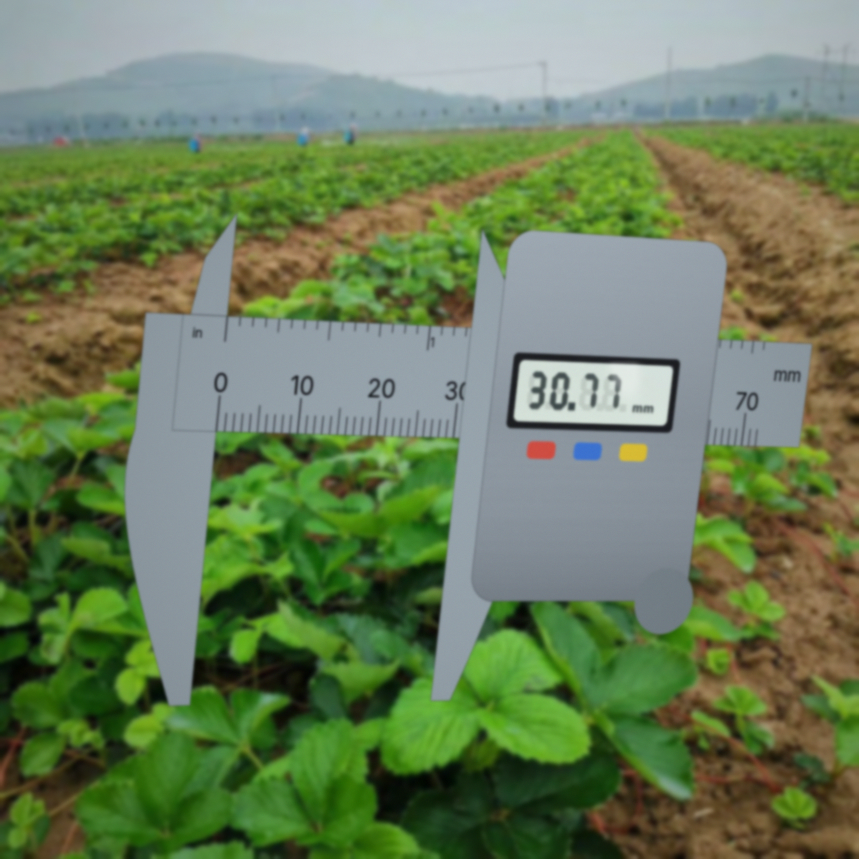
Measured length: 30.77 mm
